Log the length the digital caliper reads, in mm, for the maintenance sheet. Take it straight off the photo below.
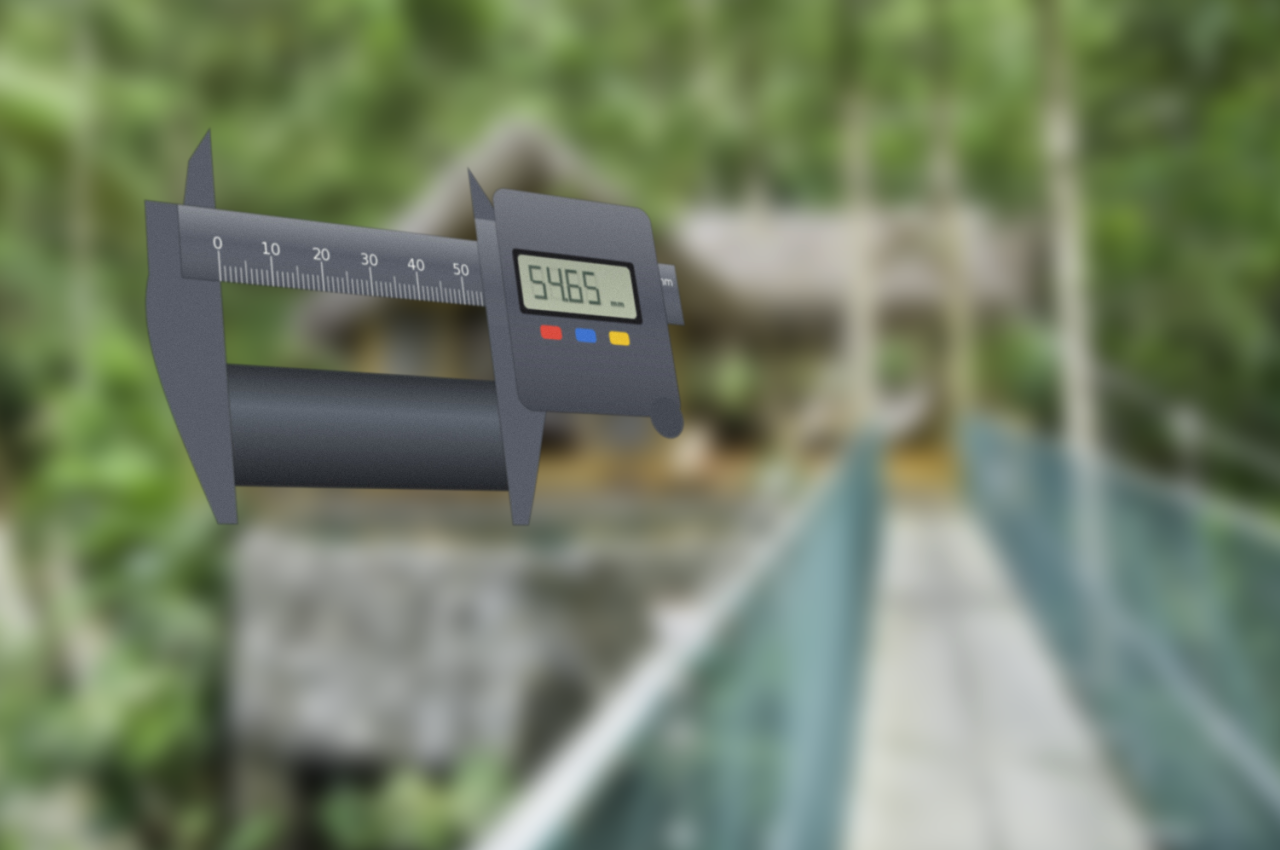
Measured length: 54.65 mm
